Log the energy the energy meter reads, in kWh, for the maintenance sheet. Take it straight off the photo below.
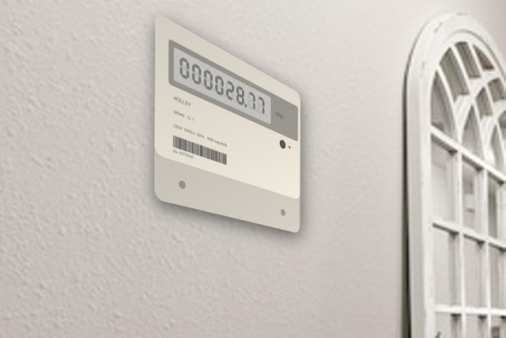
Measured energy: 28.77 kWh
